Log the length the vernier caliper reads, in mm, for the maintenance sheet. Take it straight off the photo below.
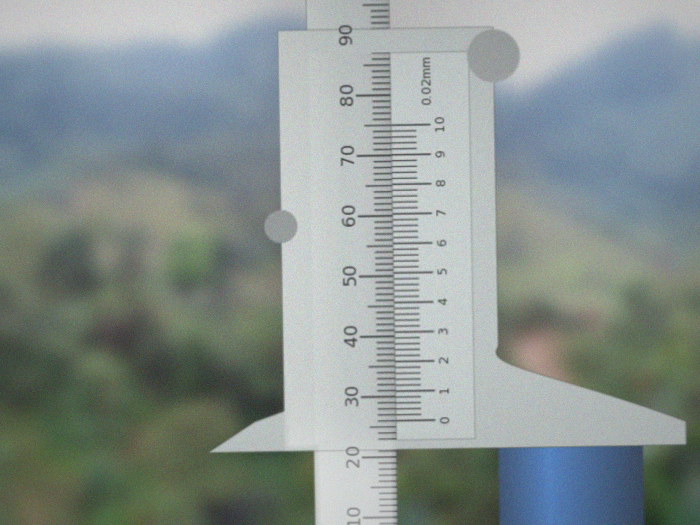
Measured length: 26.0 mm
